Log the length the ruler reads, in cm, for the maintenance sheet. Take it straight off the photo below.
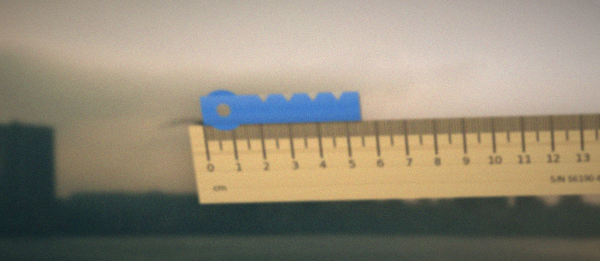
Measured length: 5.5 cm
